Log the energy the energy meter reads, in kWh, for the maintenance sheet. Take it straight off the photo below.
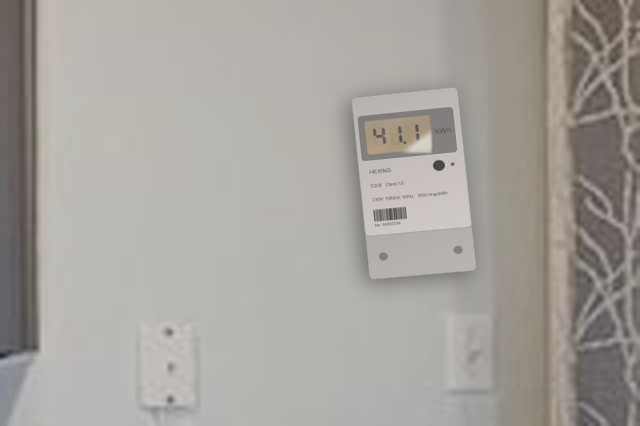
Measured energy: 41.1 kWh
